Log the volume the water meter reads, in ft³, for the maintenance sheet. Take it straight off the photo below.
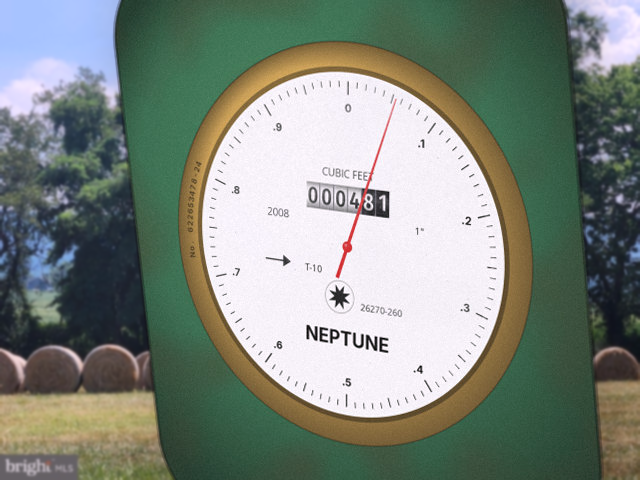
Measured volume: 481.05 ft³
